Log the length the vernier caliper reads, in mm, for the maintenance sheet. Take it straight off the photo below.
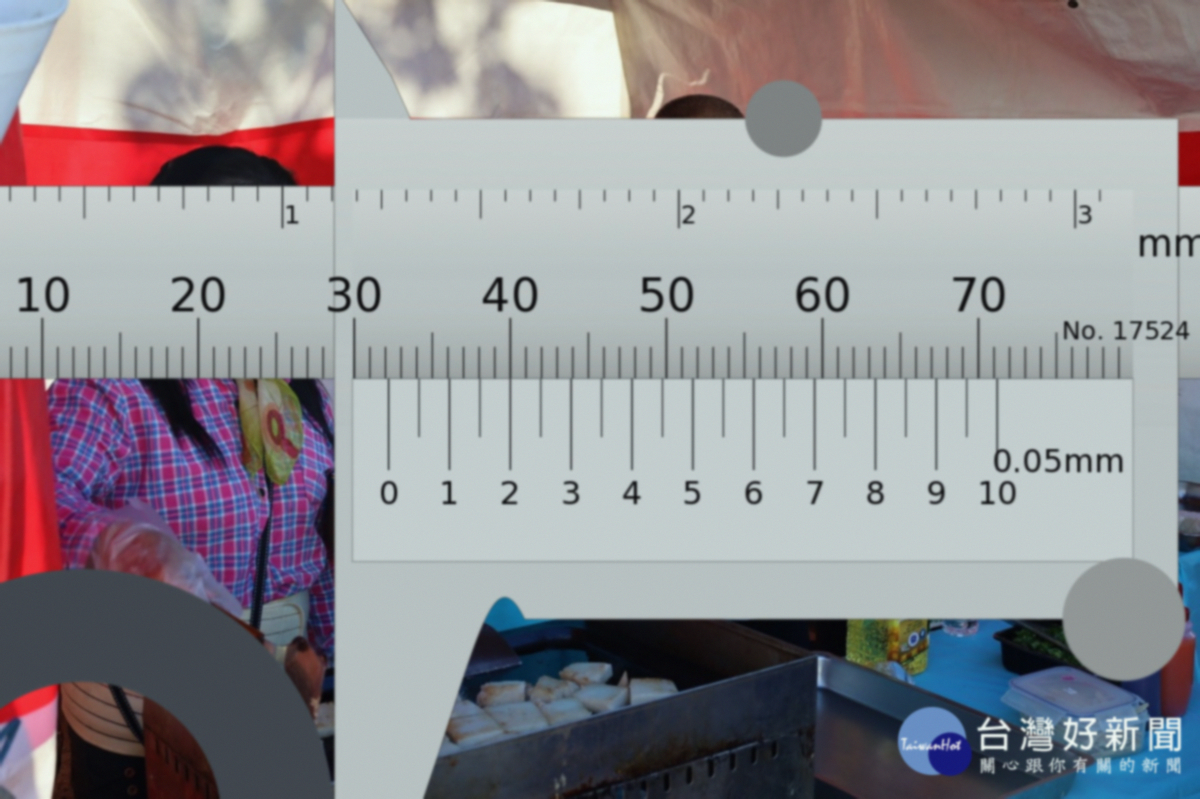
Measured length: 32.2 mm
